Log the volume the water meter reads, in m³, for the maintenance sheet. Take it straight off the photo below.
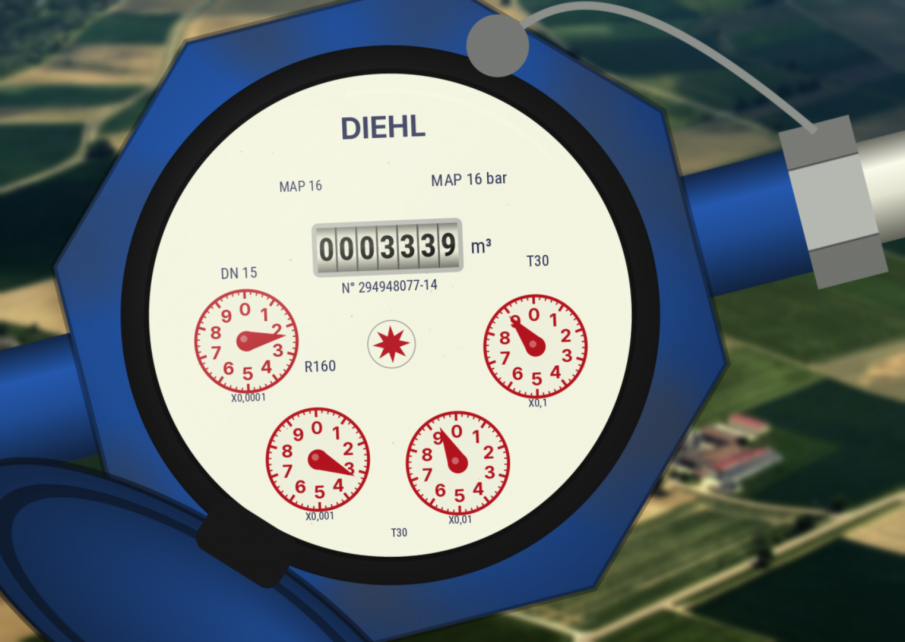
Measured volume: 3339.8932 m³
